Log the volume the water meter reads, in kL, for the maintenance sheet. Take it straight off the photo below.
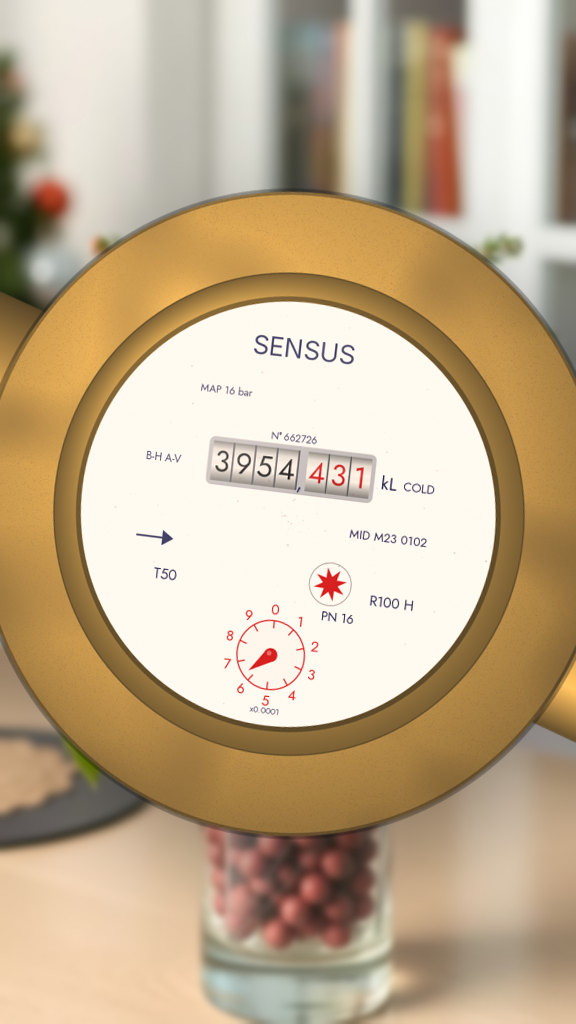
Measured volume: 3954.4316 kL
